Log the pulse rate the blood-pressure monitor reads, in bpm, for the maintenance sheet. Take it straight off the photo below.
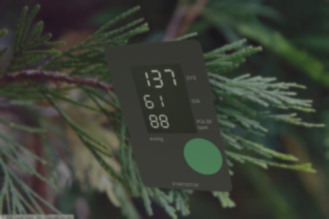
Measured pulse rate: 88 bpm
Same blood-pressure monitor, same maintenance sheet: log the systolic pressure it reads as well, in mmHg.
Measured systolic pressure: 137 mmHg
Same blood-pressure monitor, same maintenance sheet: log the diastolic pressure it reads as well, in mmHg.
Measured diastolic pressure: 61 mmHg
